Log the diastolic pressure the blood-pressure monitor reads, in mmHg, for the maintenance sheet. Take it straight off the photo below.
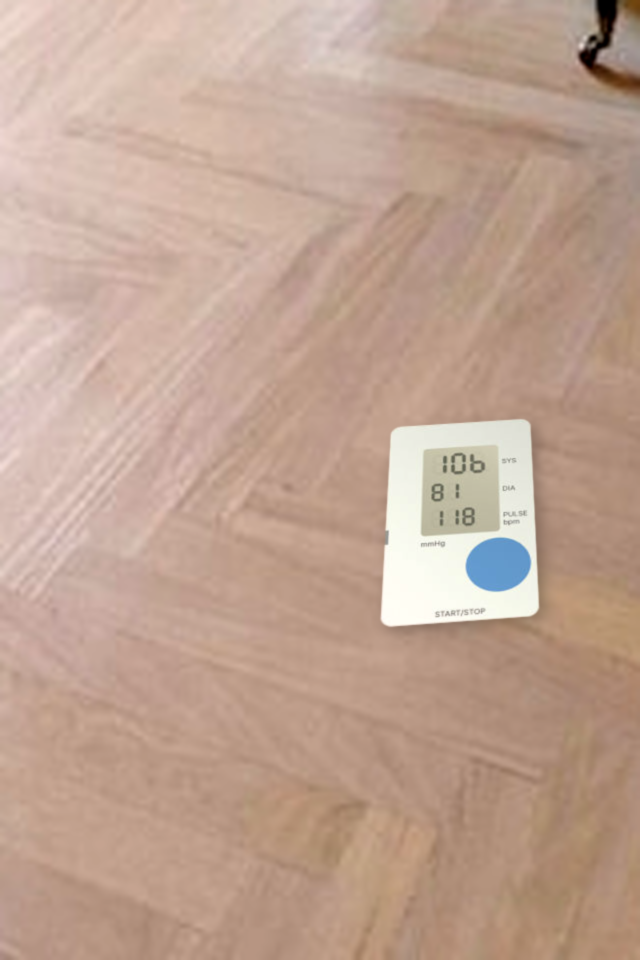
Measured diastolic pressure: 81 mmHg
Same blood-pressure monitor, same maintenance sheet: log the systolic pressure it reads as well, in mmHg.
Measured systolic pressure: 106 mmHg
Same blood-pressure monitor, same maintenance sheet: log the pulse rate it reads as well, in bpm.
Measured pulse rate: 118 bpm
